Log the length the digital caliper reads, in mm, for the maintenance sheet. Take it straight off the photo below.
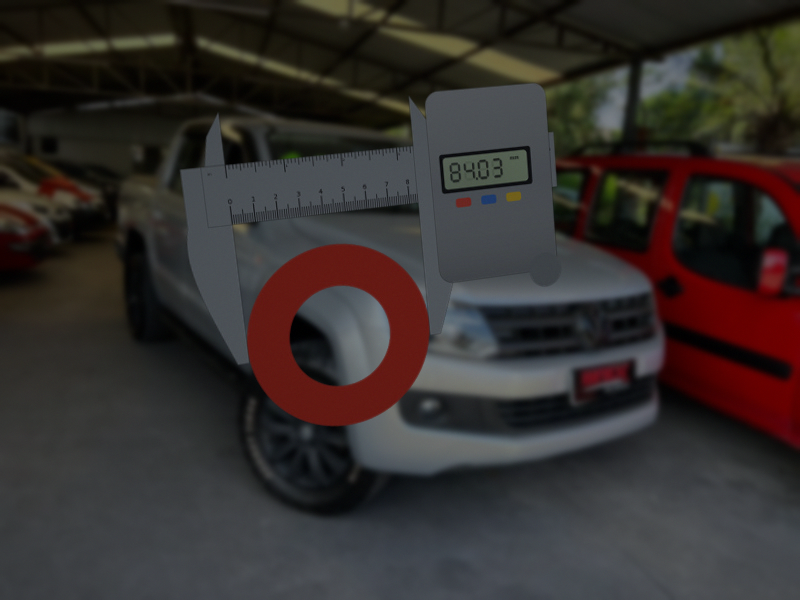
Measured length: 84.03 mm
